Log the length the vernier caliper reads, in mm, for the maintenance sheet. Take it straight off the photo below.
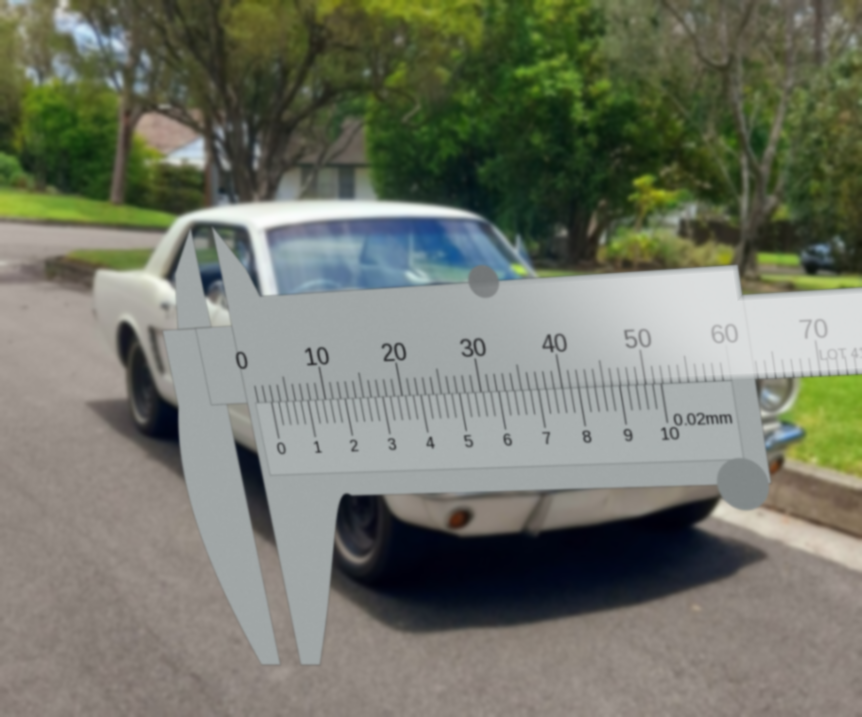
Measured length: 2.8 mm
